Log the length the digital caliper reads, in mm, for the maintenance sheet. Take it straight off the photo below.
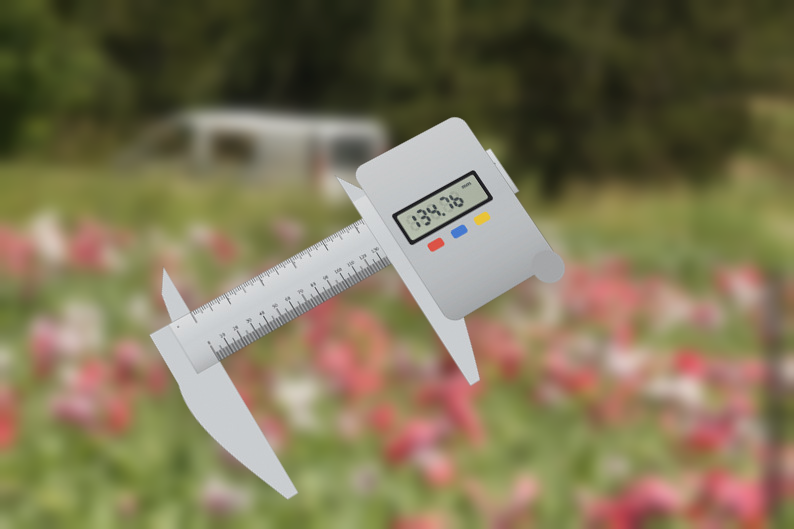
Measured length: 134.76 mm
